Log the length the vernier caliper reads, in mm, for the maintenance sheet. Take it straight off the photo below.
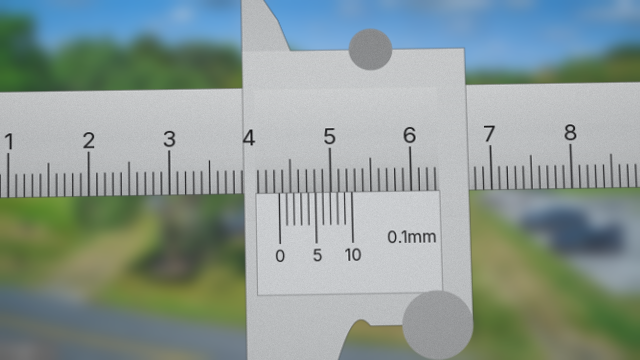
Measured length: 43.6 mm
